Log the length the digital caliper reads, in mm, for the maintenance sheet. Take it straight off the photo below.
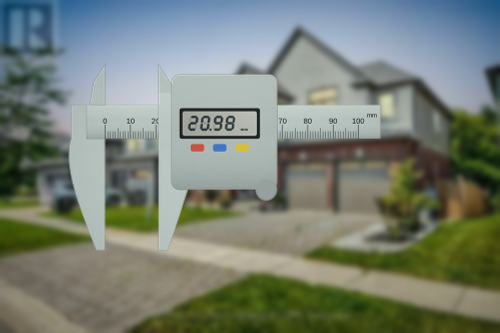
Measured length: 20.98 mm
